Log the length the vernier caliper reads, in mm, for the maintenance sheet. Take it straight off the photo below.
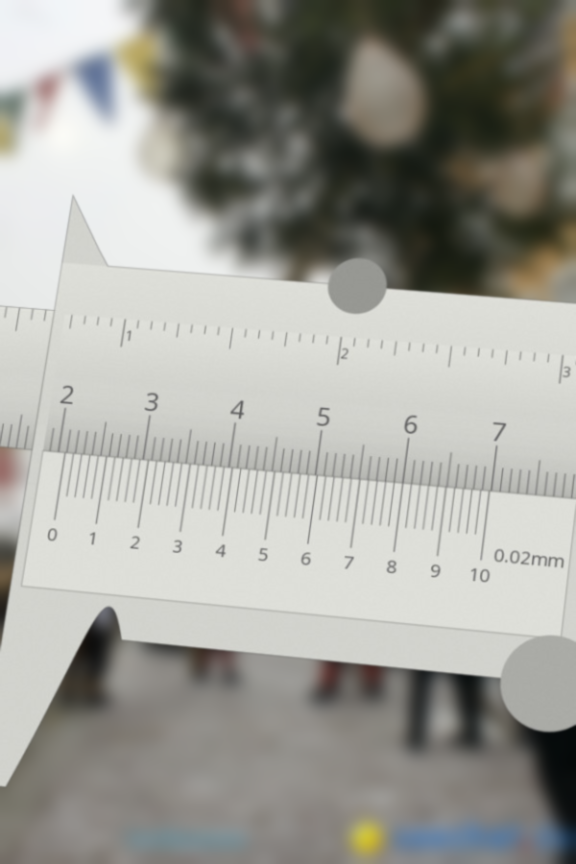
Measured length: 20.8 mm
